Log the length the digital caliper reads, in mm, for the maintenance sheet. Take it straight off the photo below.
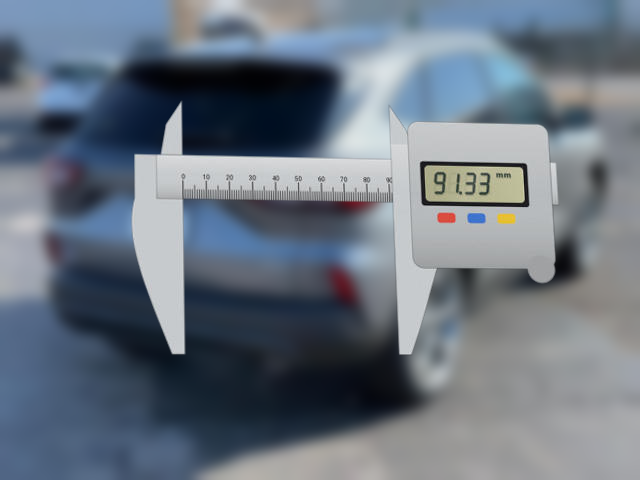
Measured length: 91.33 mm
